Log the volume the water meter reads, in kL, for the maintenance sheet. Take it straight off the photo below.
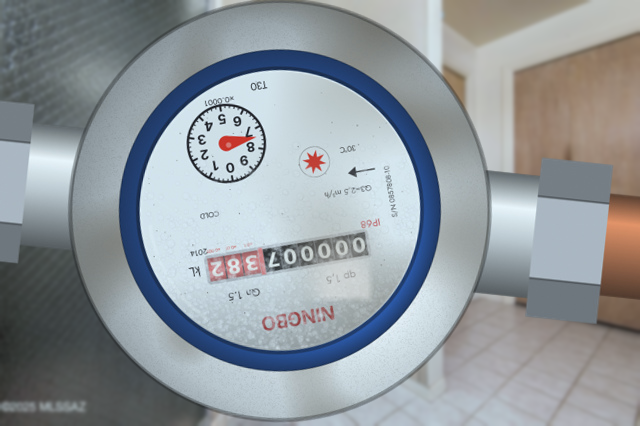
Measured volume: 7.3827 kL
